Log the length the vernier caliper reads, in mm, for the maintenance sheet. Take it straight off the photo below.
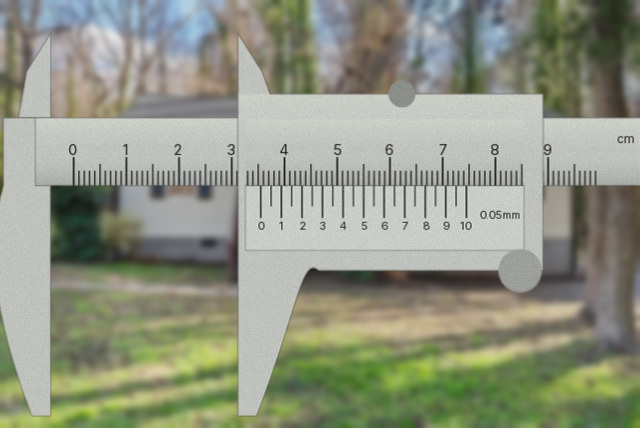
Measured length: 35.5 mm
